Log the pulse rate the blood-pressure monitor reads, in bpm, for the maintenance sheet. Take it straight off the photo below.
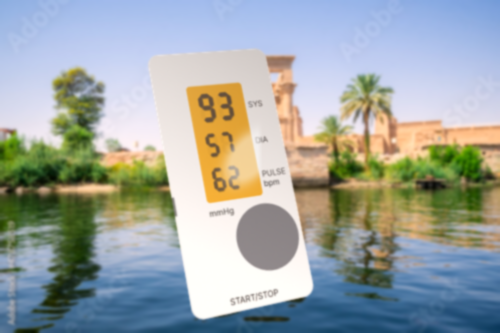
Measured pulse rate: 62 bpm
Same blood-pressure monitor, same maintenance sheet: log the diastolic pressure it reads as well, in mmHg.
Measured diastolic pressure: 57 mmHg
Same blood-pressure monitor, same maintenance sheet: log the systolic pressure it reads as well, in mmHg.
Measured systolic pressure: 93 mmHg
